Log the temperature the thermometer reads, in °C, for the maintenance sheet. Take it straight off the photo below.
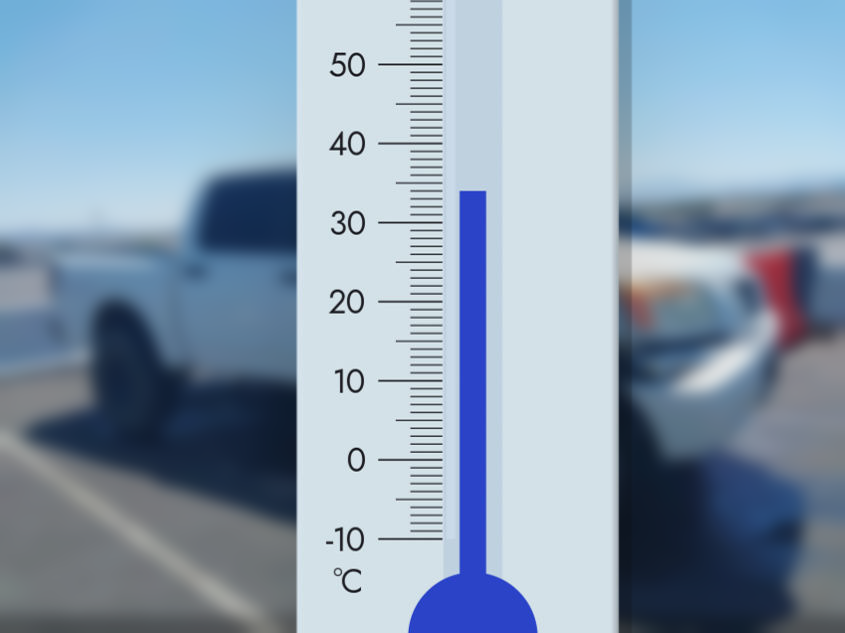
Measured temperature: 34 °C
